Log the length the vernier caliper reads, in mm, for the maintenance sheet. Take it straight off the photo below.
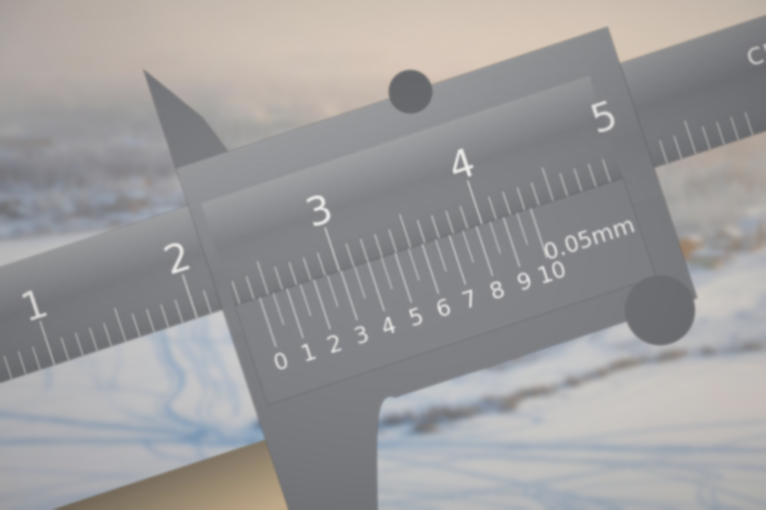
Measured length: 24.4 mm
